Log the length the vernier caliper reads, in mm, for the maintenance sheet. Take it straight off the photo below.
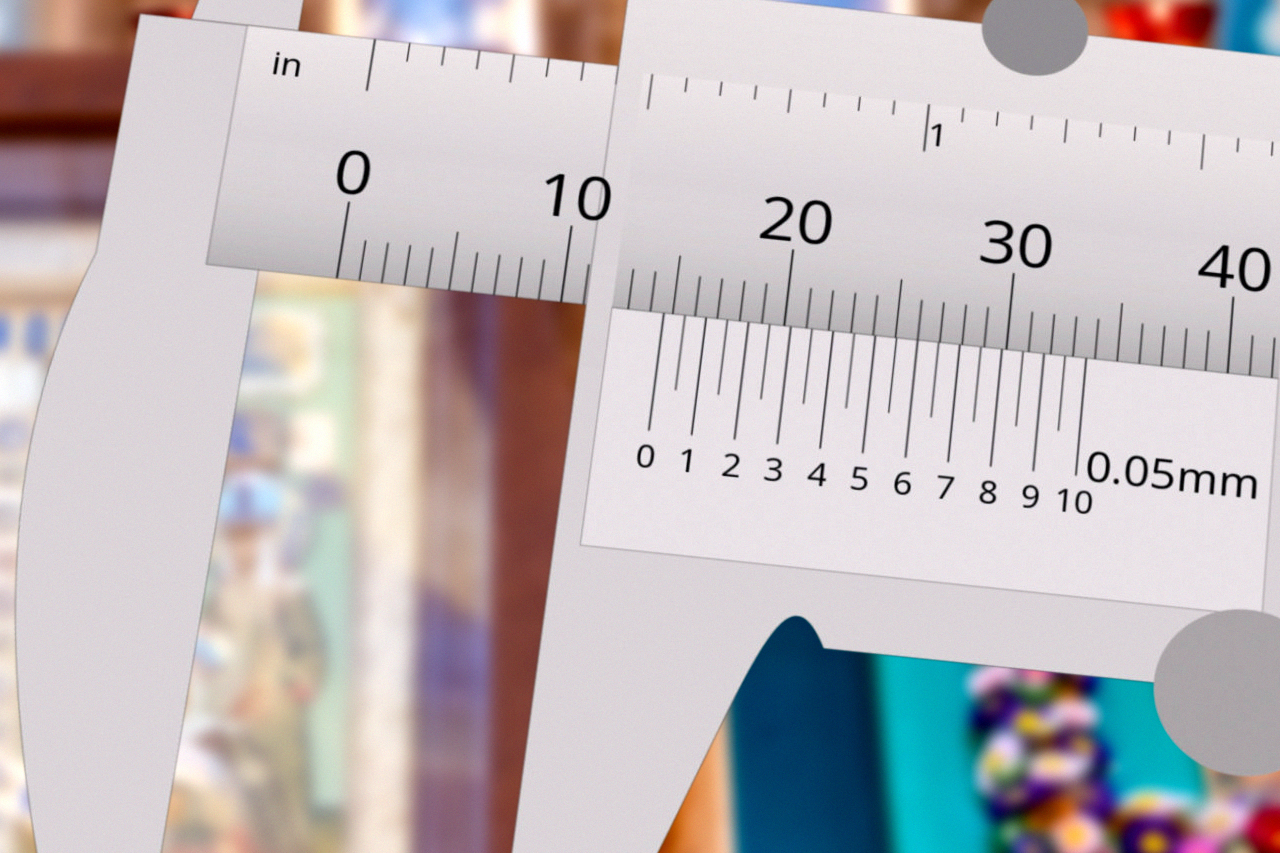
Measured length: 14.6 mm
